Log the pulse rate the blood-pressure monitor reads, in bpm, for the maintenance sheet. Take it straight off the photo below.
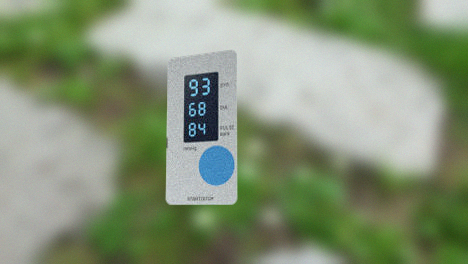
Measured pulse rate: 84 bpm
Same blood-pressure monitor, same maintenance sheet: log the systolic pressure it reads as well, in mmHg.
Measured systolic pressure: 93 mmHg
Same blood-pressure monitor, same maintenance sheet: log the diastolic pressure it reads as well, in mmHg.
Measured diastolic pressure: 68 mmHg
